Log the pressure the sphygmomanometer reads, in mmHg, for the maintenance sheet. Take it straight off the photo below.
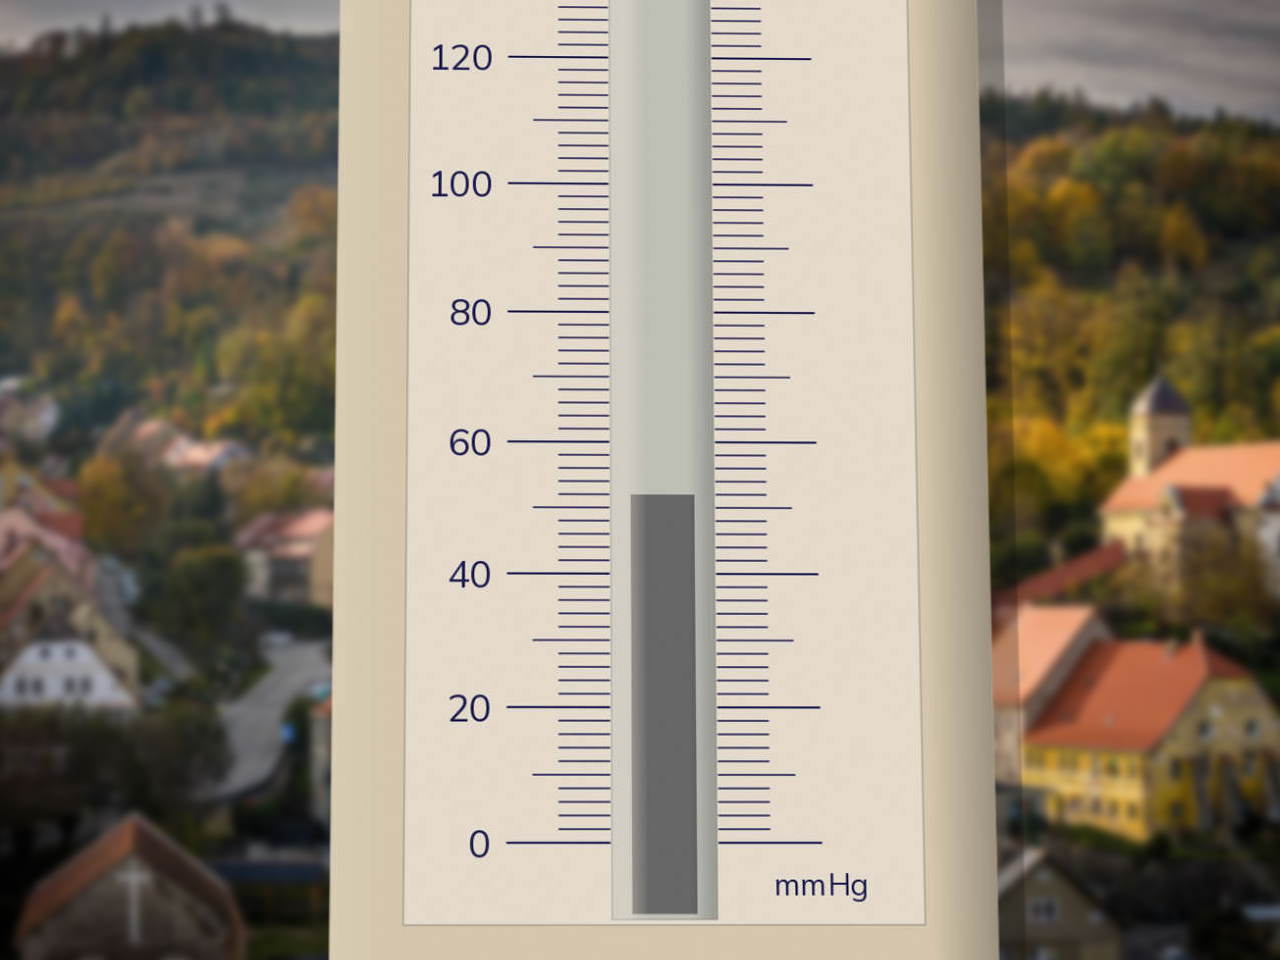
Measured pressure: 52 mmHg
